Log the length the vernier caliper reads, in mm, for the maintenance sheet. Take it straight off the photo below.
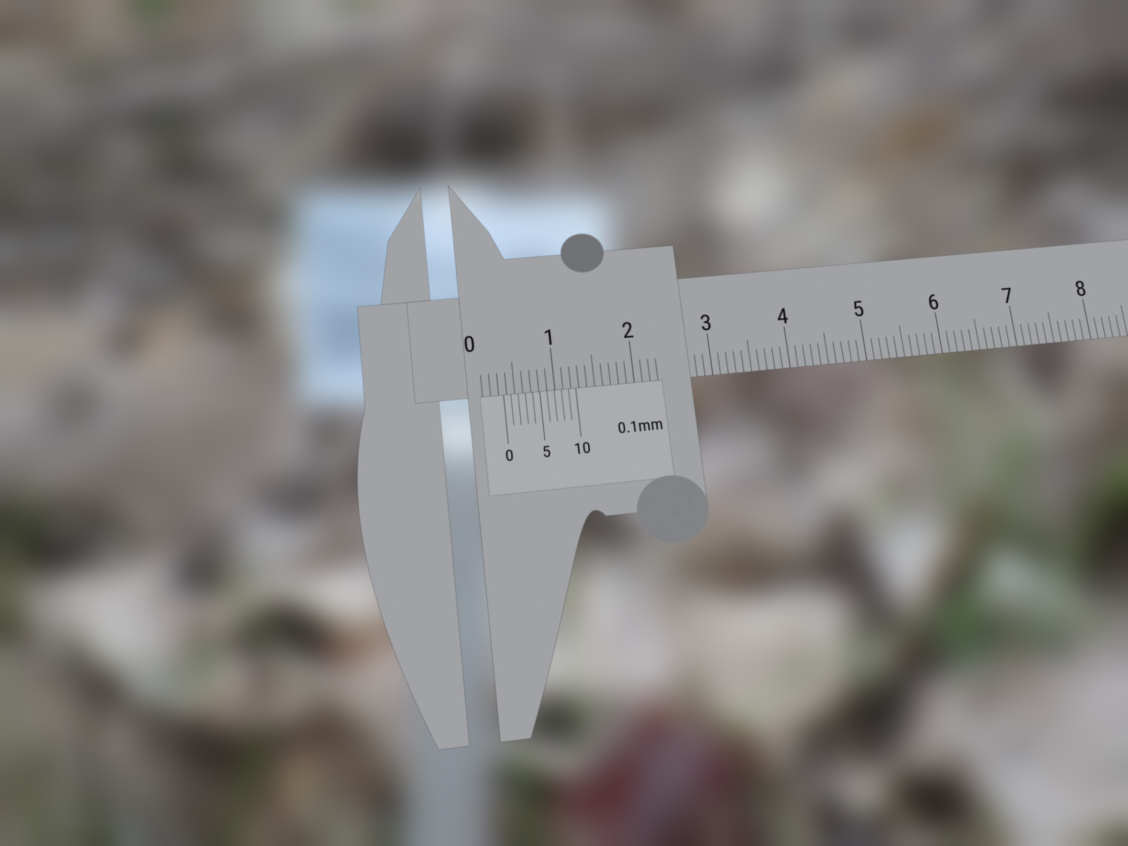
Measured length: 3.6 mm
